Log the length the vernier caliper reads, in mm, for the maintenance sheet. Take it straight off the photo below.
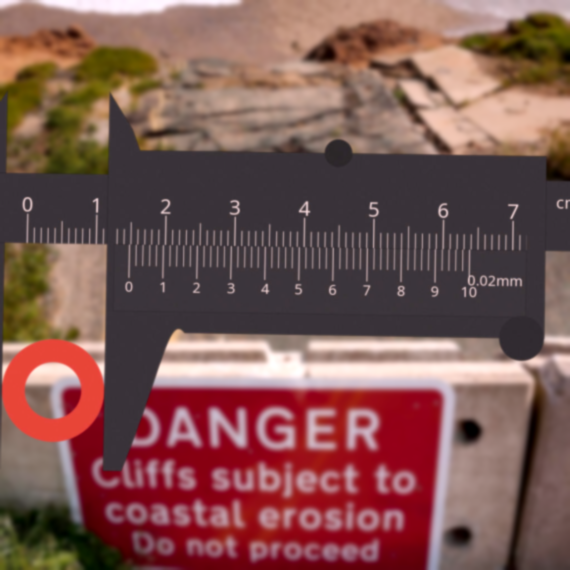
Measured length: 14.8 mm
